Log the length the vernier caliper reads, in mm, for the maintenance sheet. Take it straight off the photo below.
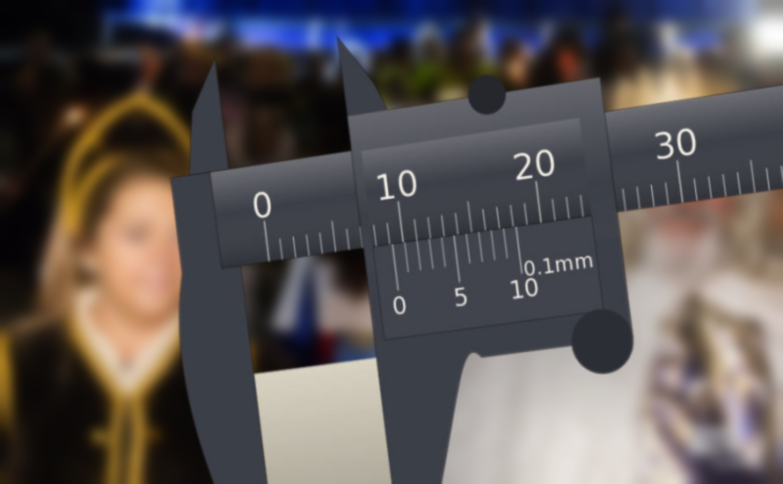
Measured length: 9.2 mm
